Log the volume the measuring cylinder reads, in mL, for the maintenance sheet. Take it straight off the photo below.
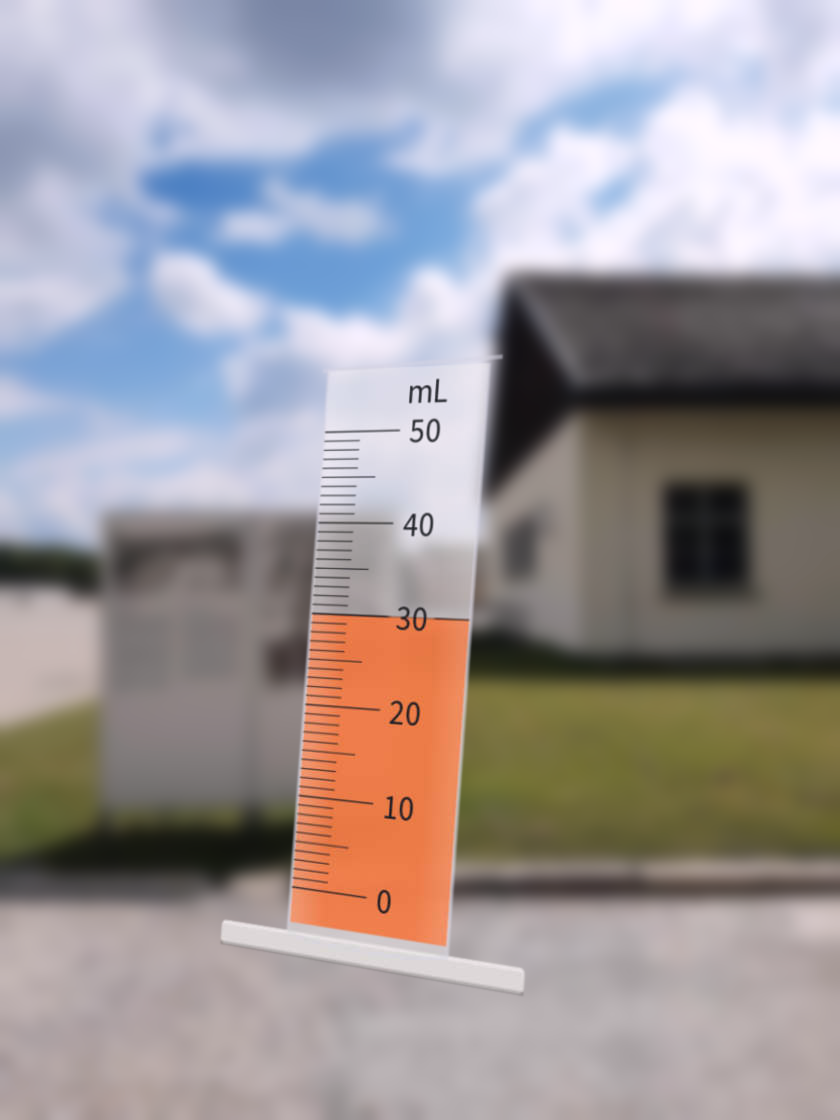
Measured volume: 30 mL
